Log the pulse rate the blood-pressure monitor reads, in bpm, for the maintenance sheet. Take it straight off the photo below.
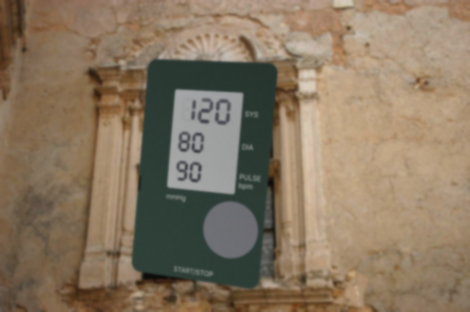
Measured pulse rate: 90 bpm
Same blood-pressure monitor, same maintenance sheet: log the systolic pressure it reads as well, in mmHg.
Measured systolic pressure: 120 mmHg
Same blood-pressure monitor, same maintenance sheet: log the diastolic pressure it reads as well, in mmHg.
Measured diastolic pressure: 80 mmHg
